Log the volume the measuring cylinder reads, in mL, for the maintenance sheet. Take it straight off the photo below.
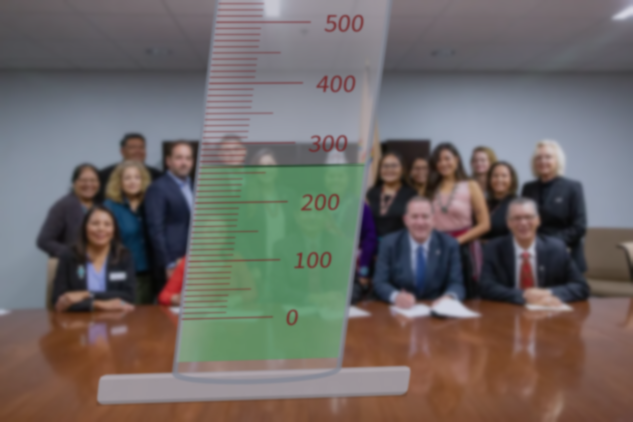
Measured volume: 260 mL
